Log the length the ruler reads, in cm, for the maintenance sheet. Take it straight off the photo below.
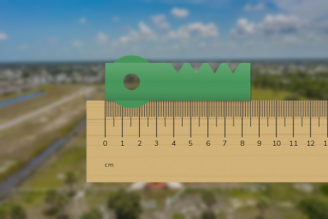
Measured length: 8.5 cm
